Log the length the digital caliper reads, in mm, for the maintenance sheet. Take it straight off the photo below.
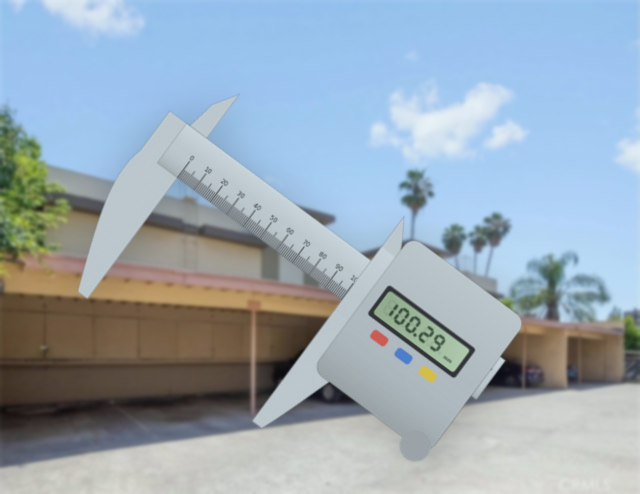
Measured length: 100.29 mm
